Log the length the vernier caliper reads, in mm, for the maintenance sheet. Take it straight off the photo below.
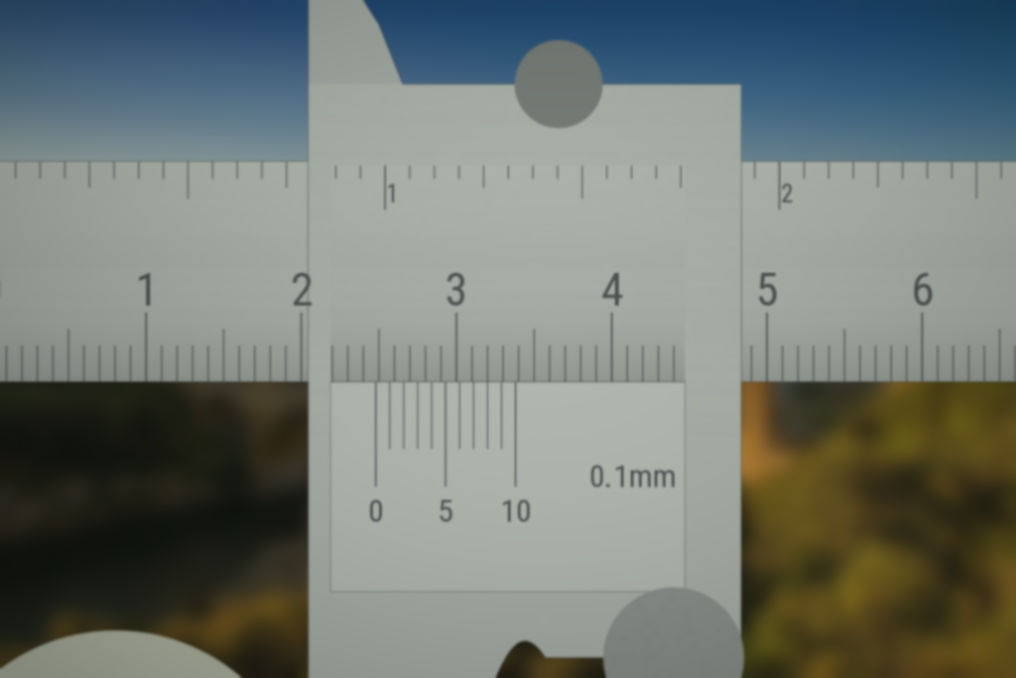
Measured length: 24.8 mm
